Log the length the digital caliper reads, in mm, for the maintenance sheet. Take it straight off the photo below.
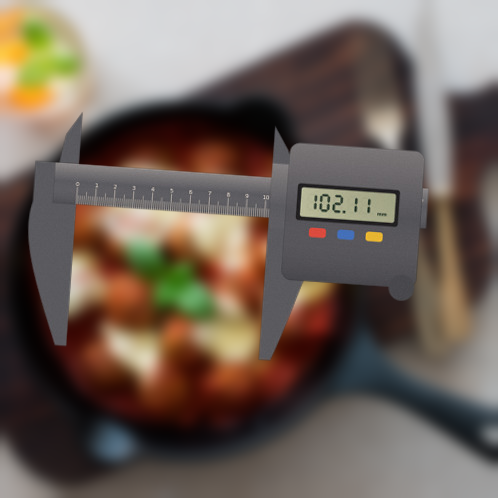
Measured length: 102.11 mm
